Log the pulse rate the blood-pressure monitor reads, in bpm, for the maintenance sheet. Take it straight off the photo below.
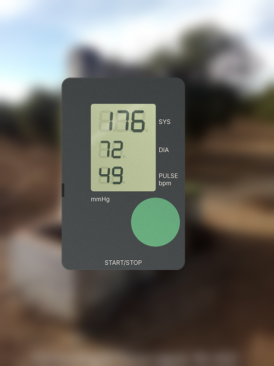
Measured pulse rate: 49 bpm
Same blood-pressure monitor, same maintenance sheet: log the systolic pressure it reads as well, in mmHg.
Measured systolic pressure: 176 mmHg
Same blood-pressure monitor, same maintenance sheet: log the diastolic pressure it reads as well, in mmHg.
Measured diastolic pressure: 72 mmHg
